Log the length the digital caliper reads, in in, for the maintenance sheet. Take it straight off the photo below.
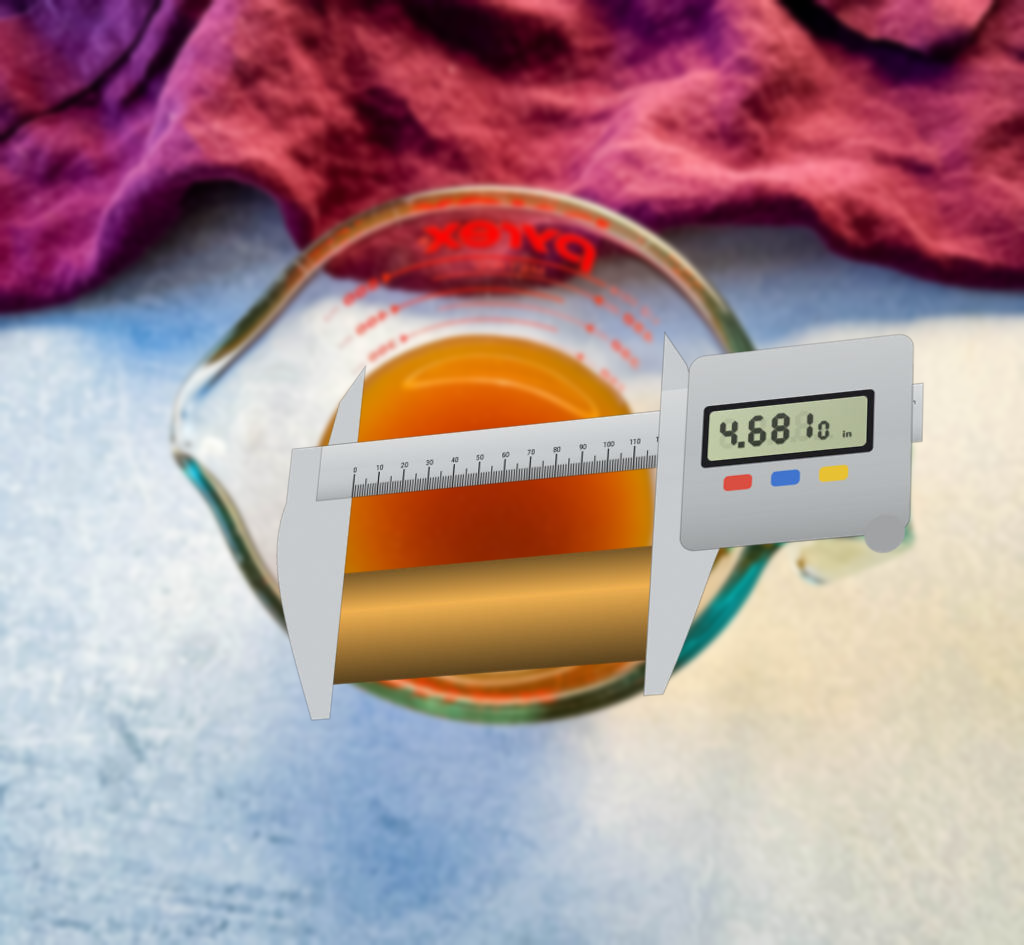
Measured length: 4.6810 in
